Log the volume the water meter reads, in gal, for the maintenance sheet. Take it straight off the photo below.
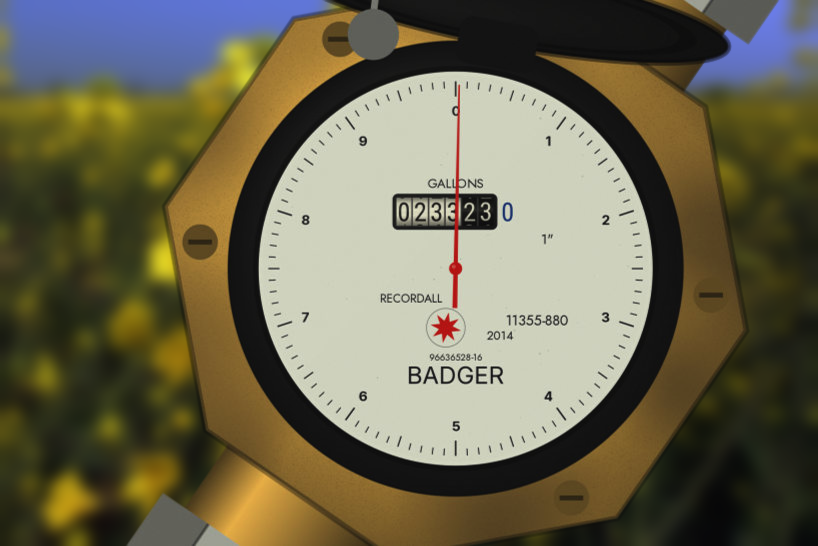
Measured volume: 233230.0 gal
